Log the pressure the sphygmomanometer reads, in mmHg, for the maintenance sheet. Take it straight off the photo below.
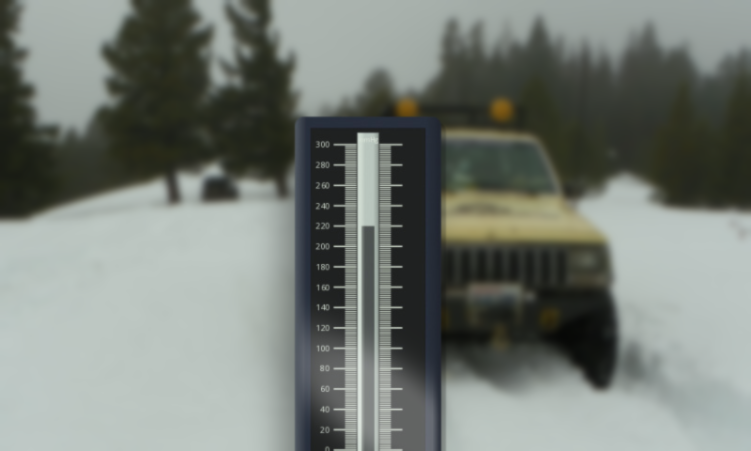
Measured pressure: 220 mmHg
